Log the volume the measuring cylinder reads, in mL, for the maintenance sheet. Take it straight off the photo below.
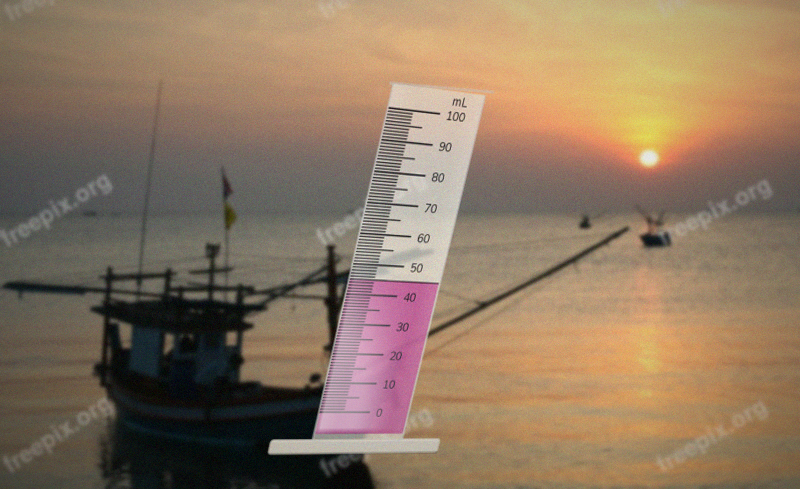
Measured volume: 45 mL
